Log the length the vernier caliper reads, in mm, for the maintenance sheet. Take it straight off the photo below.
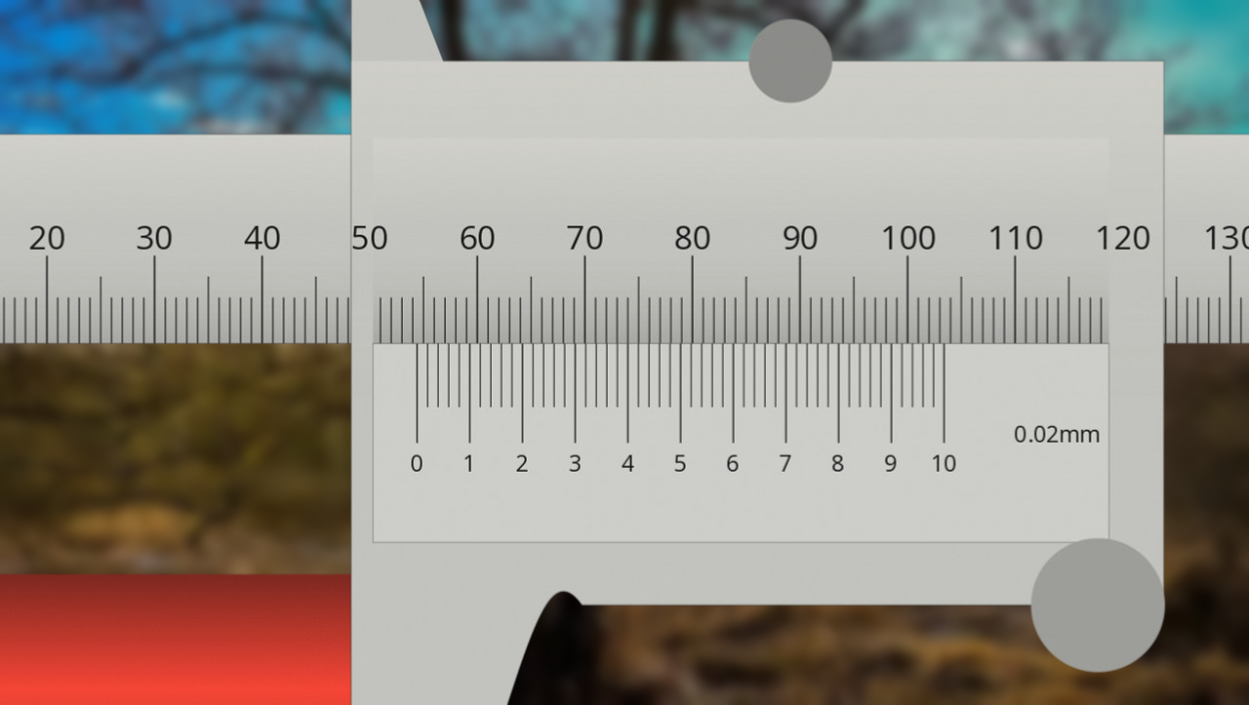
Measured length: 54.4 mm
